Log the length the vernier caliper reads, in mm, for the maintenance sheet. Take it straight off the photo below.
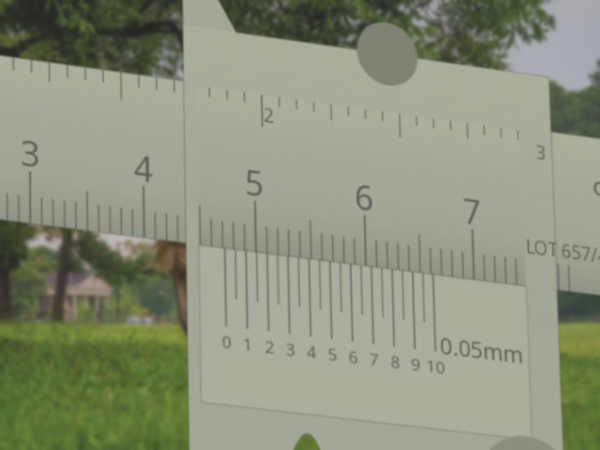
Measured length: 47.2 mm
